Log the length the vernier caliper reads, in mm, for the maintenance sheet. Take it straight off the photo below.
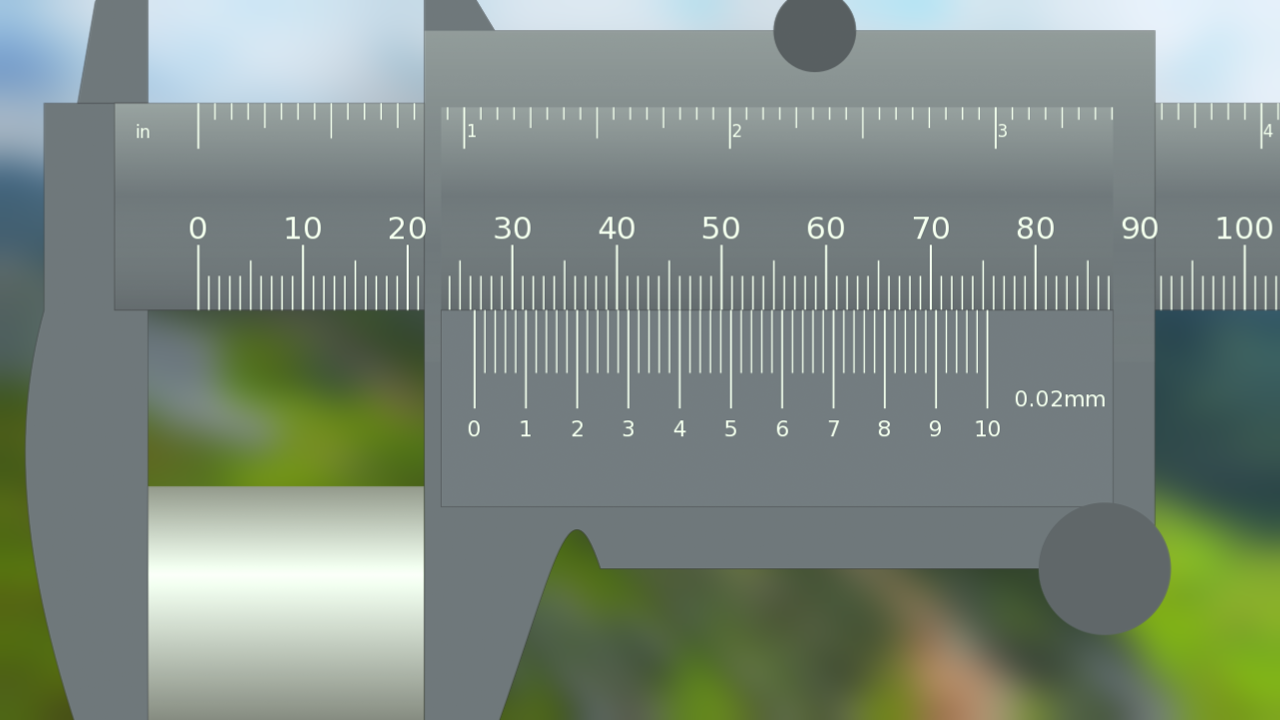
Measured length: 26.4 mm
